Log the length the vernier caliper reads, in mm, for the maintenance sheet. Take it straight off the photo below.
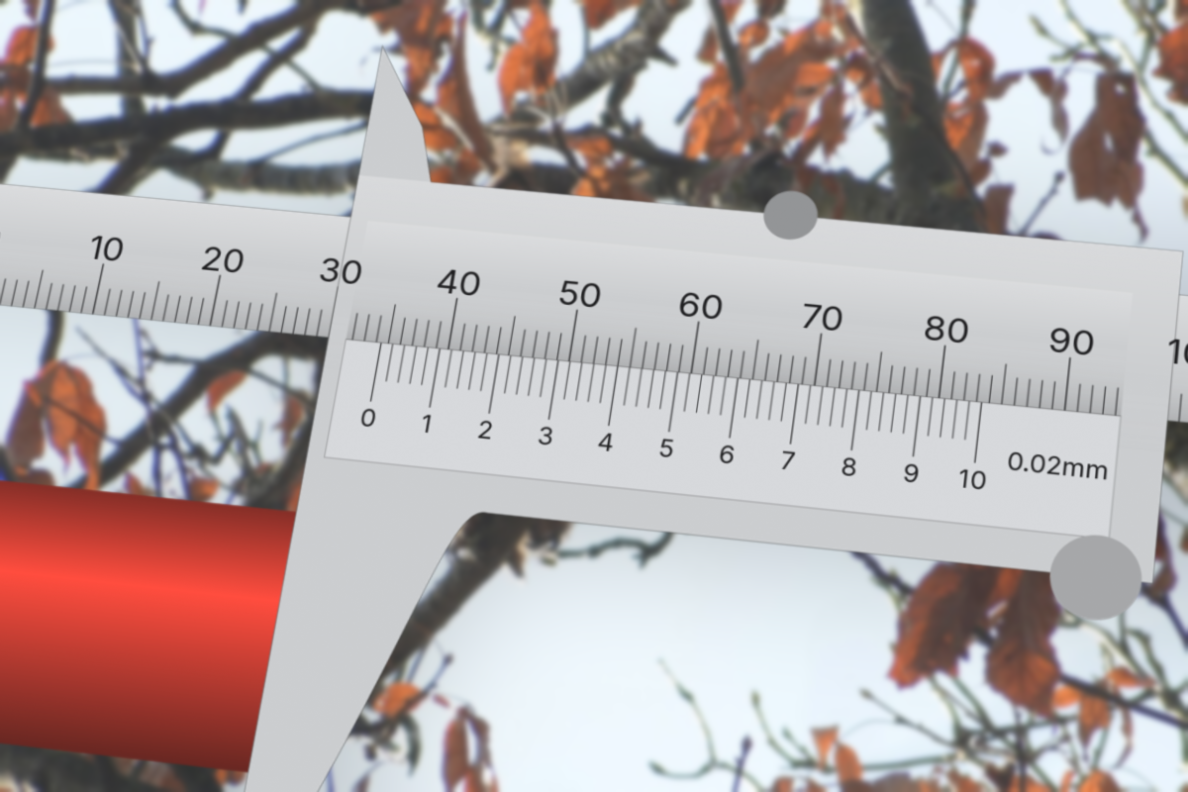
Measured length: 34.4 mm
